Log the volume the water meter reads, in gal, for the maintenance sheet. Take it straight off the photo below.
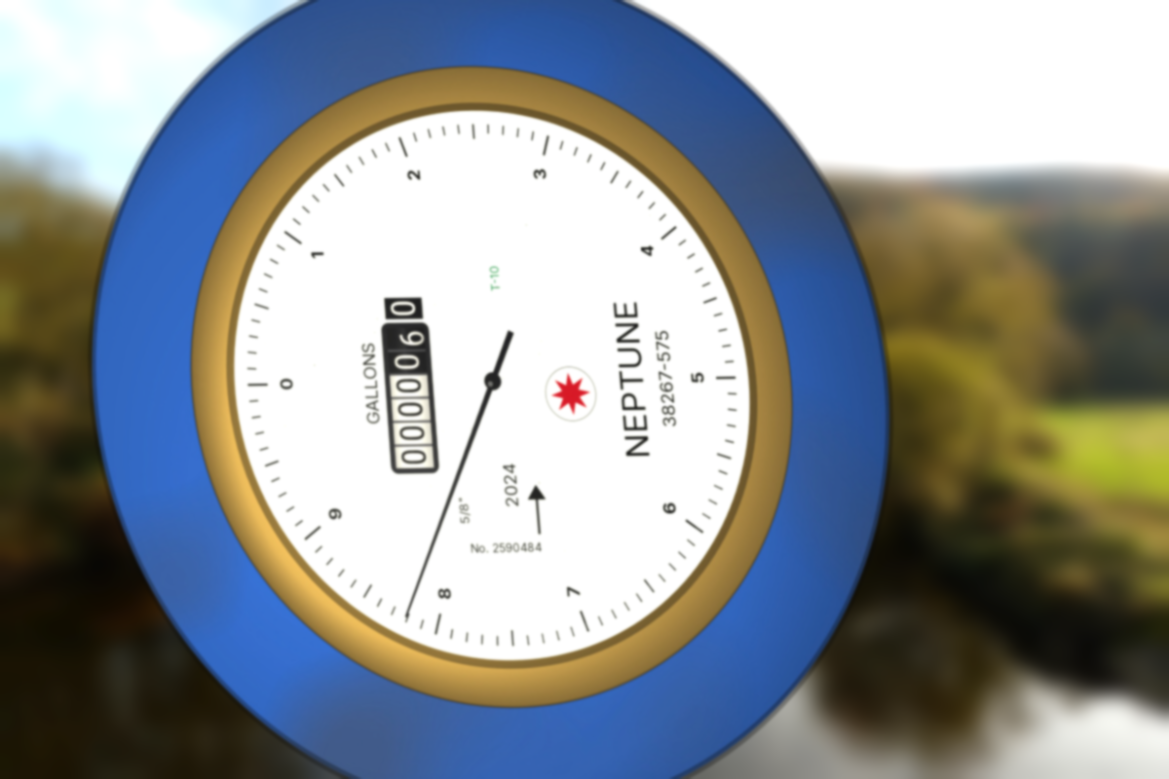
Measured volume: 58.2 gal
